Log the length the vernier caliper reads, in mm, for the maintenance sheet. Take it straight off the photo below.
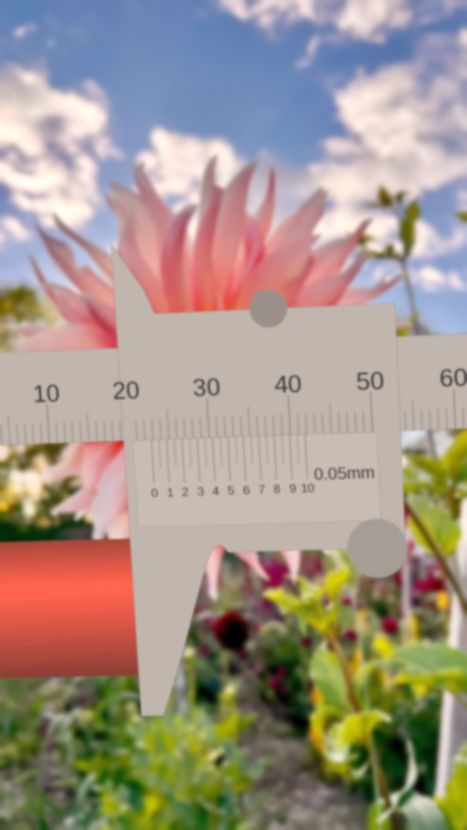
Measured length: 22.8 mm
